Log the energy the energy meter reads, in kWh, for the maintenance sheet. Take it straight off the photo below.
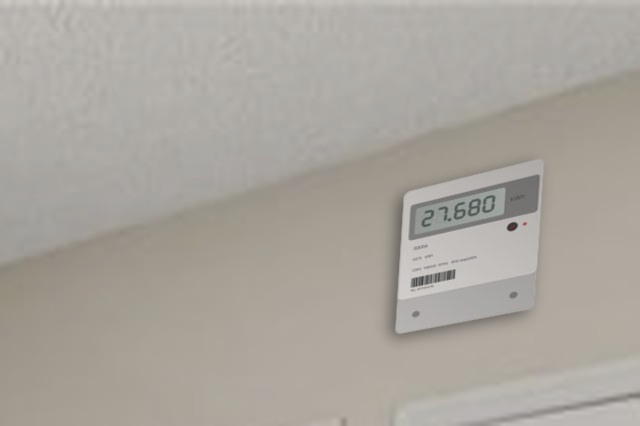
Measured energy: 27.680 kWh
